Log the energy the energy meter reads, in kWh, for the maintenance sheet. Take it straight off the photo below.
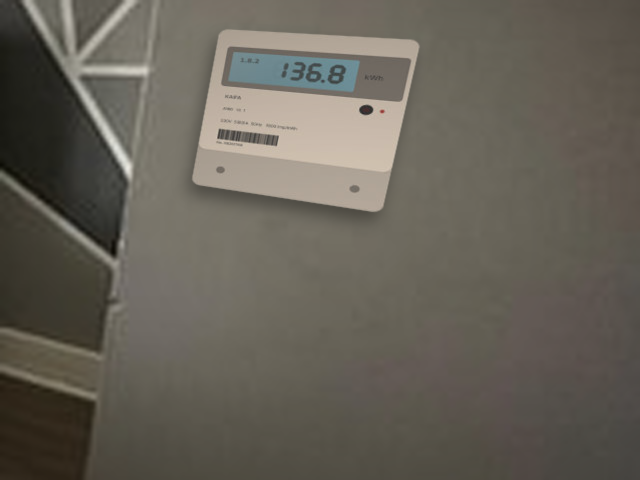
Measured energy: 136.8 kWh
